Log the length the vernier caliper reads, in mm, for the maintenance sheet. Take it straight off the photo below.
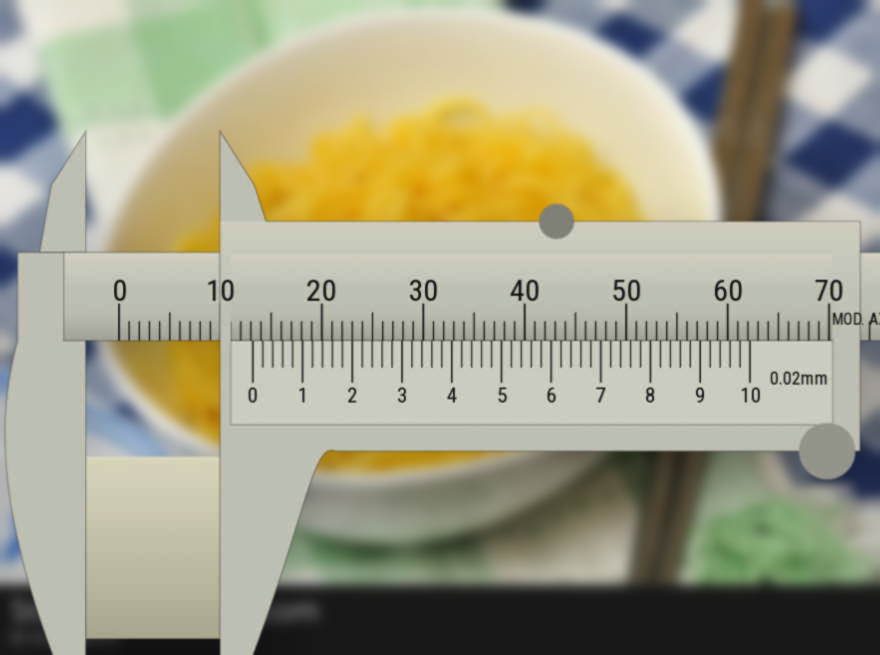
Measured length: 13.2 mm
